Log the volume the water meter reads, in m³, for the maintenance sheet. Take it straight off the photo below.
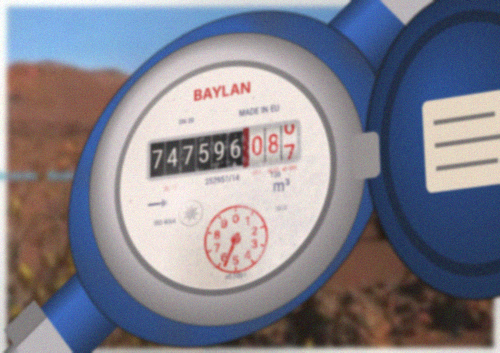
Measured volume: 747596.0865 m³
